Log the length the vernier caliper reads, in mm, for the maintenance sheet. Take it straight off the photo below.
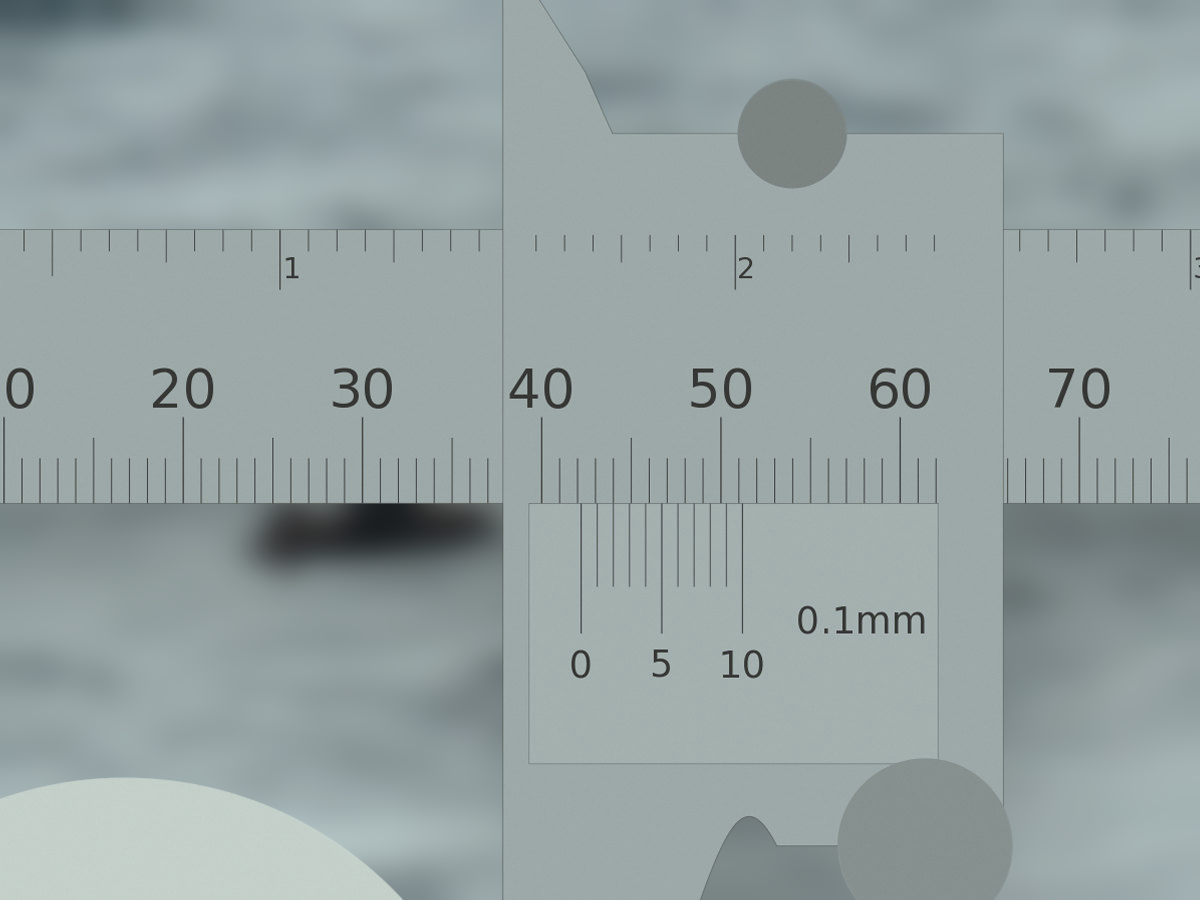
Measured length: 42.2 mm
